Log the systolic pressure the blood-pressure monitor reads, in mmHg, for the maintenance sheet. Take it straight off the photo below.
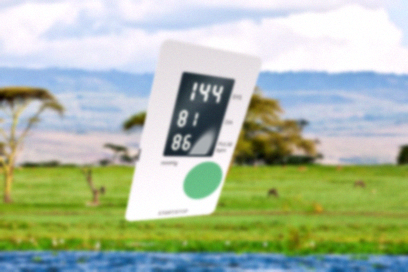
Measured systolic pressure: 144 mmHg
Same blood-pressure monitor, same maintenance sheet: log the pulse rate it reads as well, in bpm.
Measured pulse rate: 86 bpm
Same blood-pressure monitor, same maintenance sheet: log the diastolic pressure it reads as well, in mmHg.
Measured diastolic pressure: 81 mmHg
